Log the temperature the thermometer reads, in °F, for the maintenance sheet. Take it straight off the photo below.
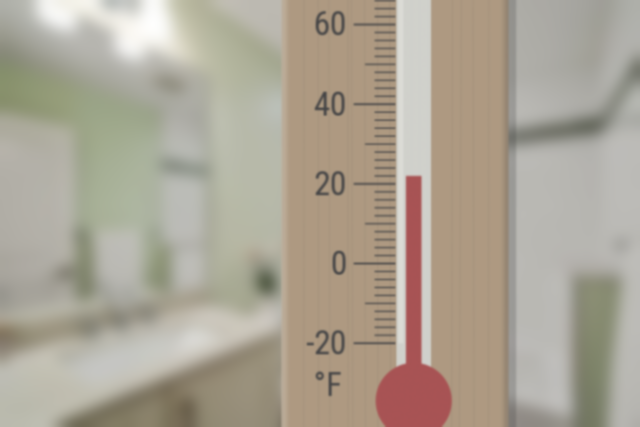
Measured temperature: 22 °F
